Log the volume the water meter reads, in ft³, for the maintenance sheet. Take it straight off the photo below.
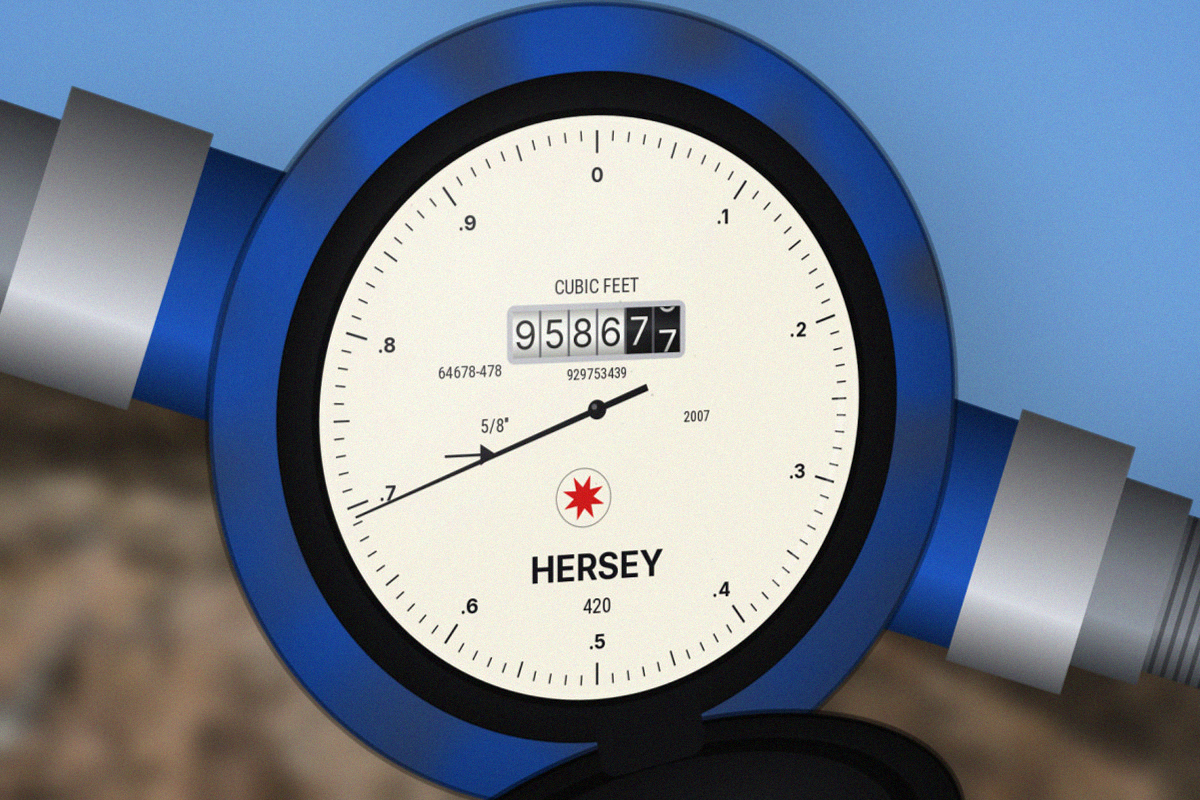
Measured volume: 958676.69 ft³
